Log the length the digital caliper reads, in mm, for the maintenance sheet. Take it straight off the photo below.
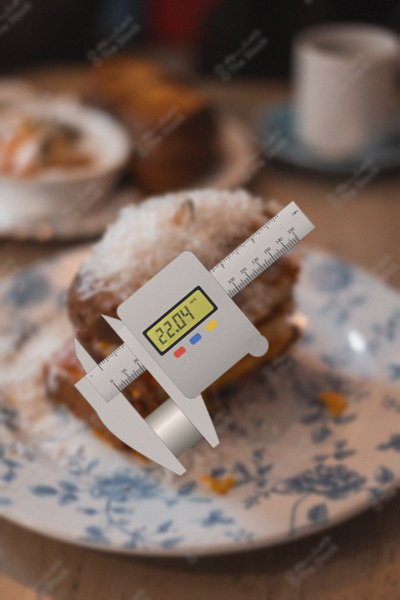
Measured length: 22.04 mm
